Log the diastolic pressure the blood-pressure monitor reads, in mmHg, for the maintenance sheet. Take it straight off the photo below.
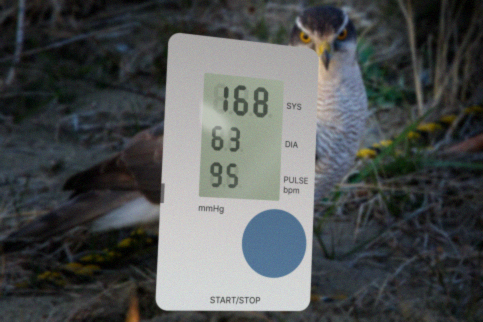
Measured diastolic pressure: 63 mmHg
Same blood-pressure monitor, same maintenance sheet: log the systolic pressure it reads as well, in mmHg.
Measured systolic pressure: 168 mmHg
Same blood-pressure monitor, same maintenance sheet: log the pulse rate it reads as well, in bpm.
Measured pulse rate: 95 bpm
